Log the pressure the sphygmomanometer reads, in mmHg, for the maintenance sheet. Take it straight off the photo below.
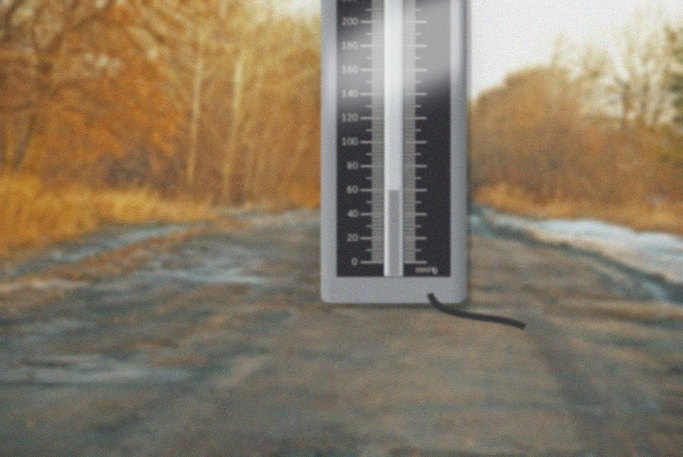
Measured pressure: 60 mmHg
